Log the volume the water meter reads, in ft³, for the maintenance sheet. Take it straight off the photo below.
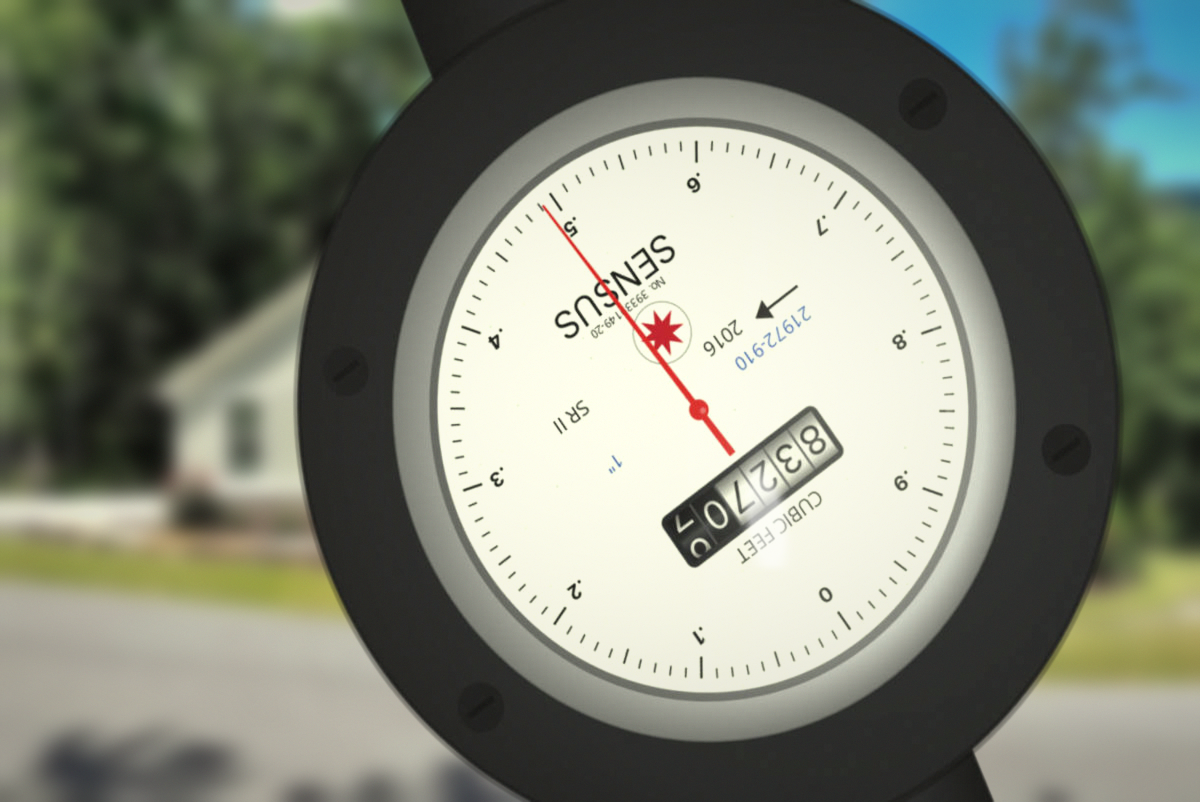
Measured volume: 832706.49 ft³
